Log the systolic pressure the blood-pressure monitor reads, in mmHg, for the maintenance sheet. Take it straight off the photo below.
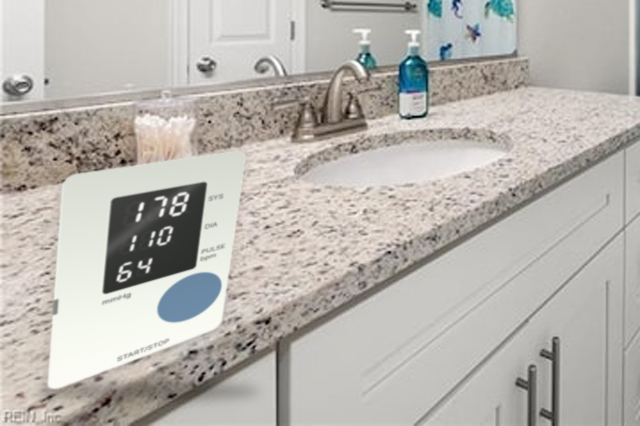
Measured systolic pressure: 178 mmHg
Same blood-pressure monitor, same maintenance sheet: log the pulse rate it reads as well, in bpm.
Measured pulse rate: 64 bpm
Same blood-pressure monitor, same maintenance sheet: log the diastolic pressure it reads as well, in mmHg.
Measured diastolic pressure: 110 mmHg
